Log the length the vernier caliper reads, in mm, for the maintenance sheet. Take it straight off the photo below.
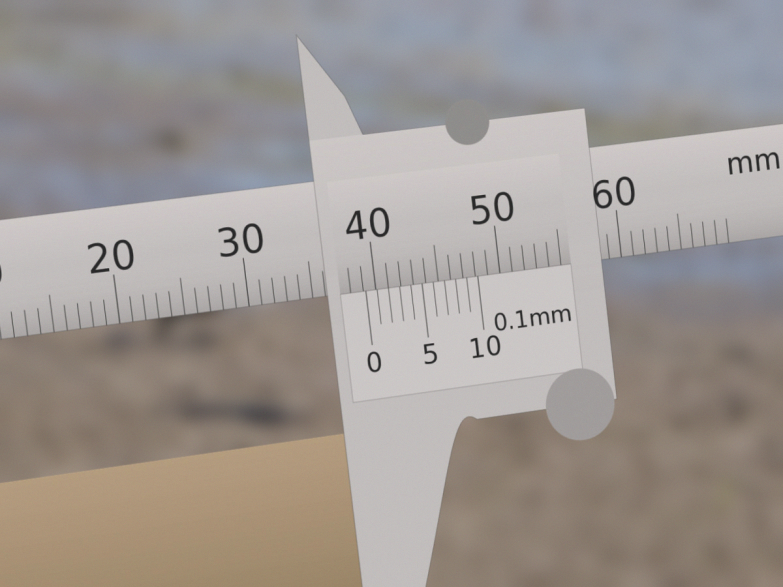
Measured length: 39.2 mm
